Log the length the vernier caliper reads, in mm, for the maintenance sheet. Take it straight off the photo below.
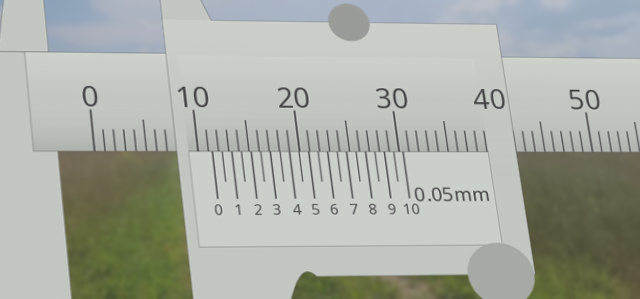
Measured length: 11.4 mm
